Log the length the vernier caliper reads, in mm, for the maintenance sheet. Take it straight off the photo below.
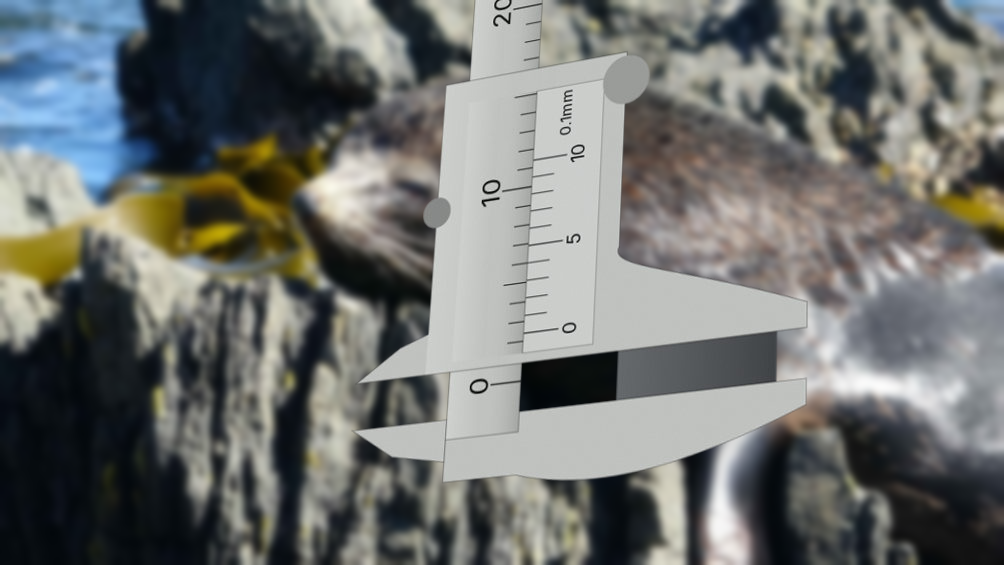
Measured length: 2.4 mm
